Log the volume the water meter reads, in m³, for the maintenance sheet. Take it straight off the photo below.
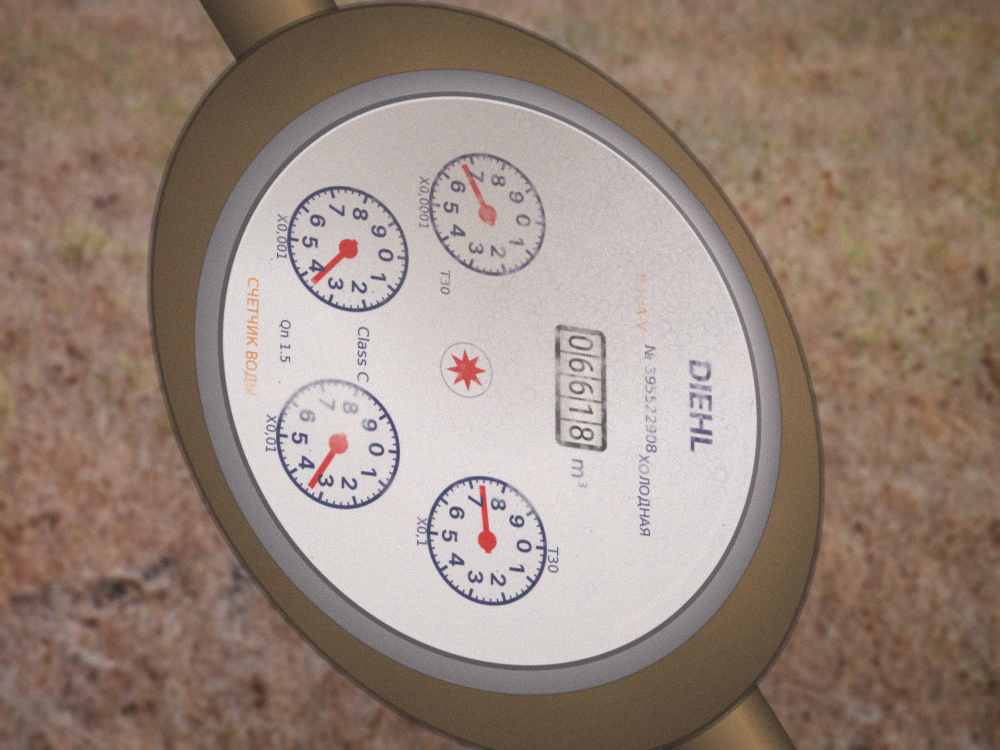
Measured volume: 6618.7336 m³
